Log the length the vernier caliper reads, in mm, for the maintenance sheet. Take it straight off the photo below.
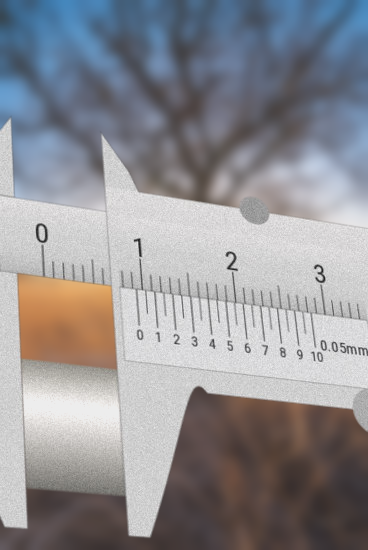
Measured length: 9.4 mm
